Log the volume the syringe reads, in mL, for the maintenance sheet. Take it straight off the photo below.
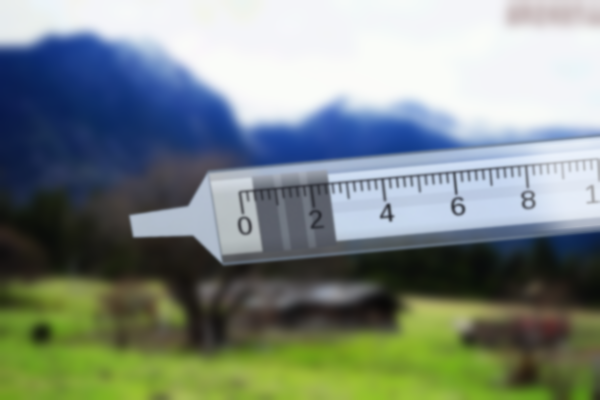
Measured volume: 0.4 mL
